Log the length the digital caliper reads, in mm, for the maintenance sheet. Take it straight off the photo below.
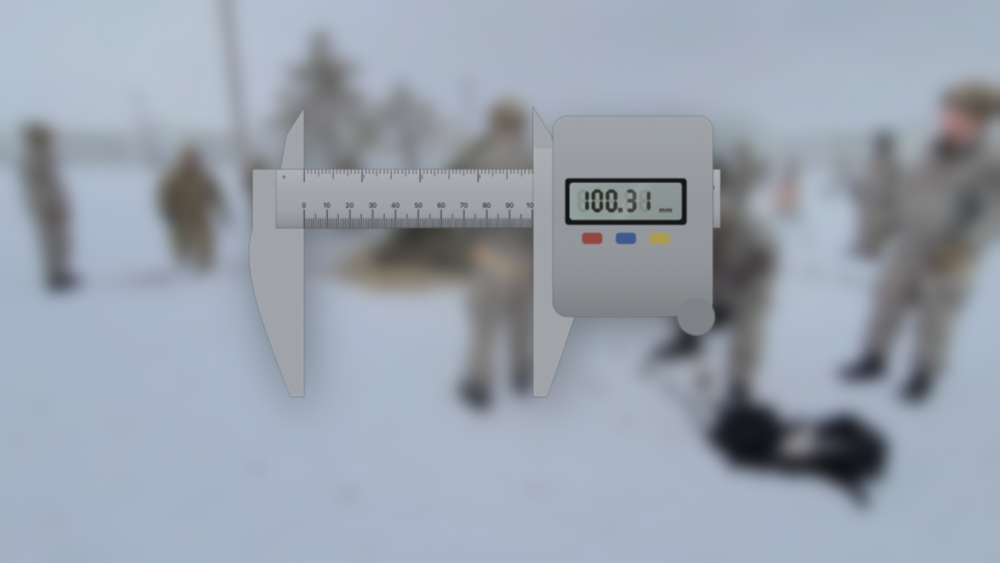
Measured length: 100.31 mm
